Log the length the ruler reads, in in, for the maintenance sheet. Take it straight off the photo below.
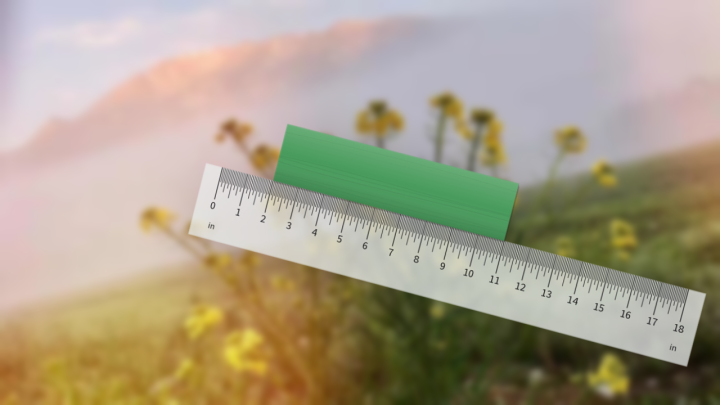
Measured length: 9 in
